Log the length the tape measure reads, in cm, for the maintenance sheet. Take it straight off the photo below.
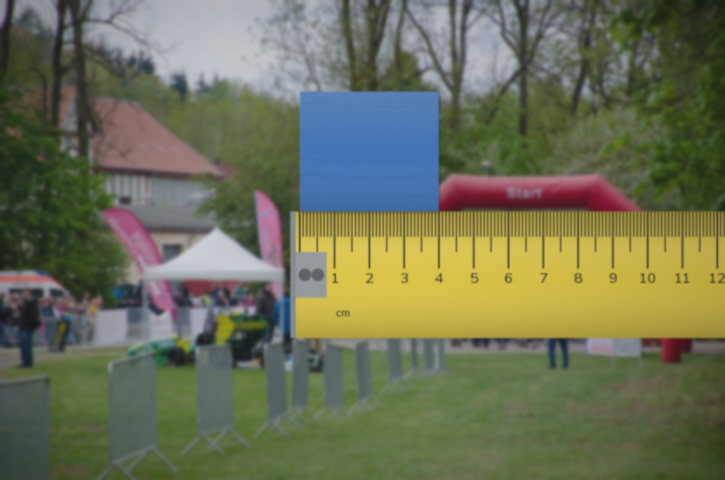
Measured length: 4 cm
